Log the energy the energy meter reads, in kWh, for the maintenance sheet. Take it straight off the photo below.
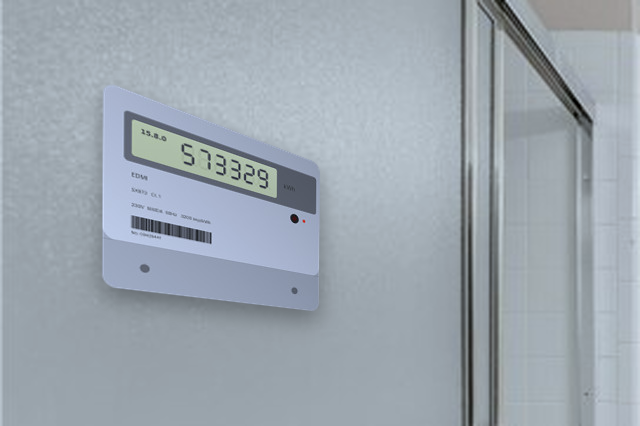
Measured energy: 573329 kWh
